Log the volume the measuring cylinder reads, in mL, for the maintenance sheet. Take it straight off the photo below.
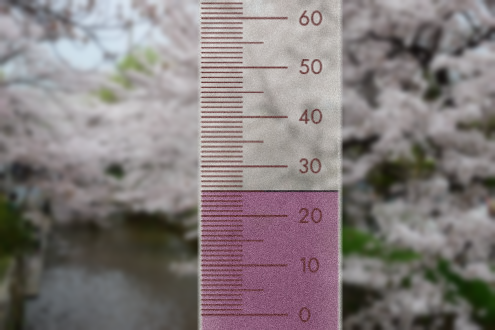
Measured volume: 25 mL
